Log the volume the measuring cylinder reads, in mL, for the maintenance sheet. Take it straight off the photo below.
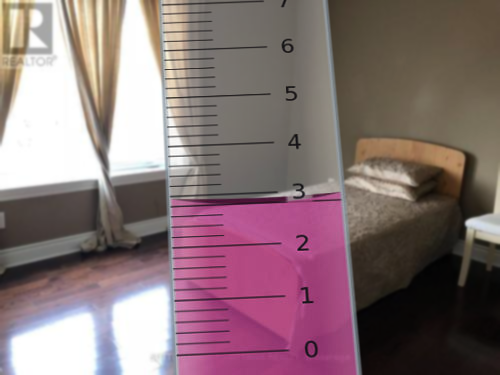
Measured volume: 2.8 mL
